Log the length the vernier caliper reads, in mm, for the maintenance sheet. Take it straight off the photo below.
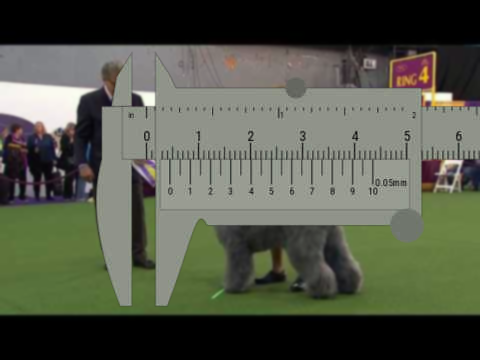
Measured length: 4.5 mm
